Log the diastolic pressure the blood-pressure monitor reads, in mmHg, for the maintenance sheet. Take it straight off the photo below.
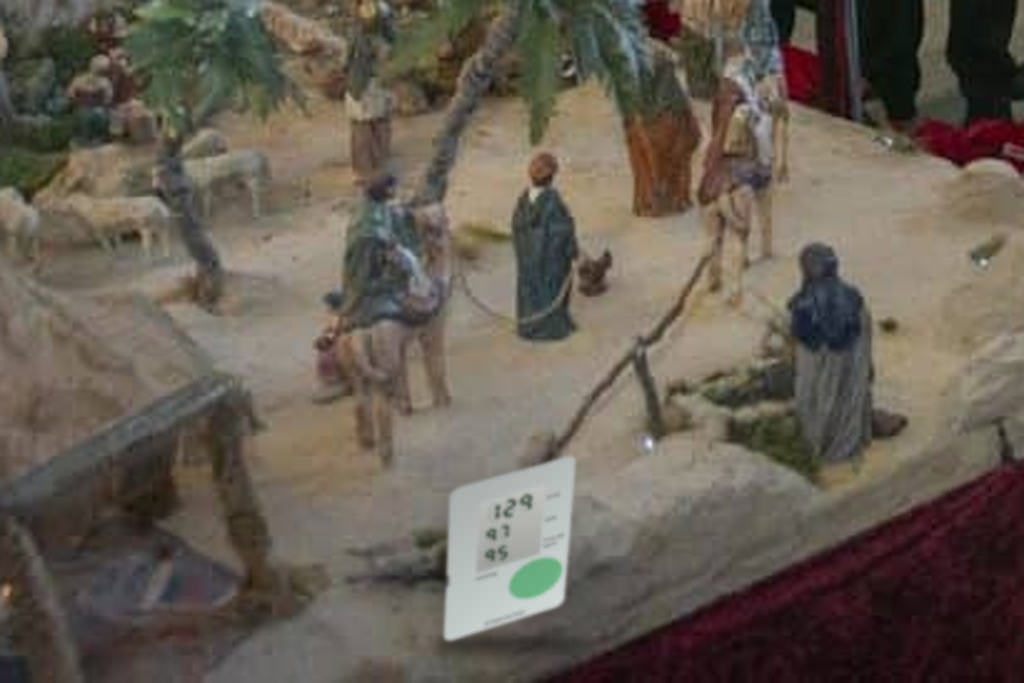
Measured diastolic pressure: 97 mmHg
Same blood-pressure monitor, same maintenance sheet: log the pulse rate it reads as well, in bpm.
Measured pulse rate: 95 bpm
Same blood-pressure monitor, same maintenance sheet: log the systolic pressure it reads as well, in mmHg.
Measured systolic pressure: 129 mmHg
